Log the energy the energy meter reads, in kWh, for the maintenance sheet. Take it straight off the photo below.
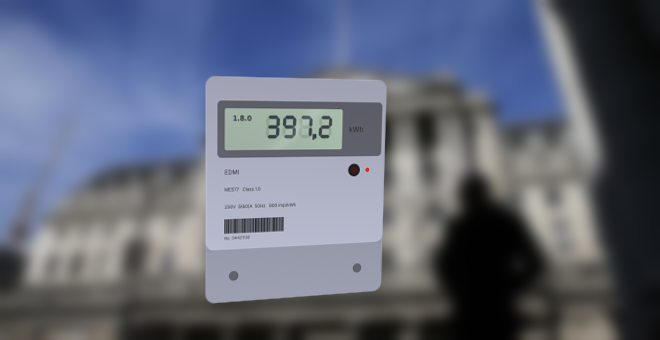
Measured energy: 397.2 kWh
